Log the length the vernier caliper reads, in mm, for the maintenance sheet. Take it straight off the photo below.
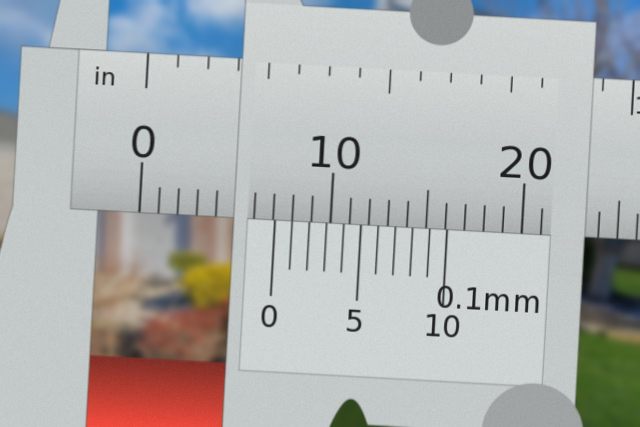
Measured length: 7.1 mm
